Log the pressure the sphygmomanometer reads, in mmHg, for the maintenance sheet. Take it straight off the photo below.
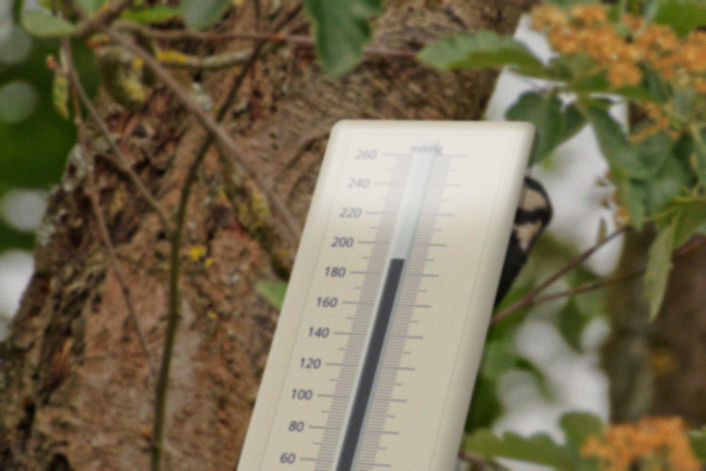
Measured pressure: 190 mmHg
